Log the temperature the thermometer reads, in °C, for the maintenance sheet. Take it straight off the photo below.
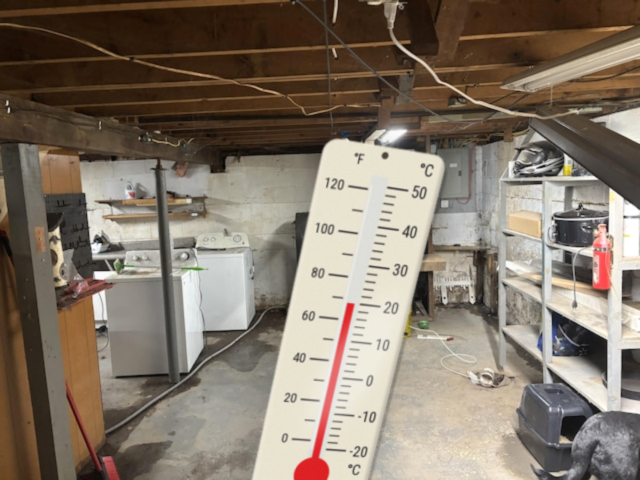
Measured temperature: 20 °C
